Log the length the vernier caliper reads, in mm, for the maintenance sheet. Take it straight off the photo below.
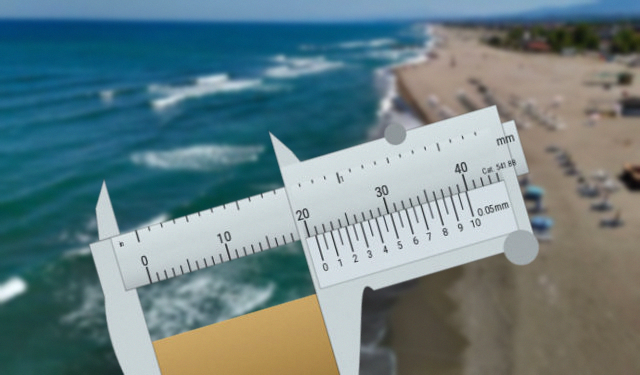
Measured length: 20.8 mm
